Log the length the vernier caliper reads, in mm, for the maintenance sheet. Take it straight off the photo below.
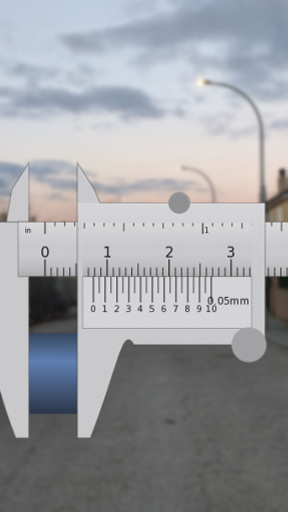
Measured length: 7.8 mm
